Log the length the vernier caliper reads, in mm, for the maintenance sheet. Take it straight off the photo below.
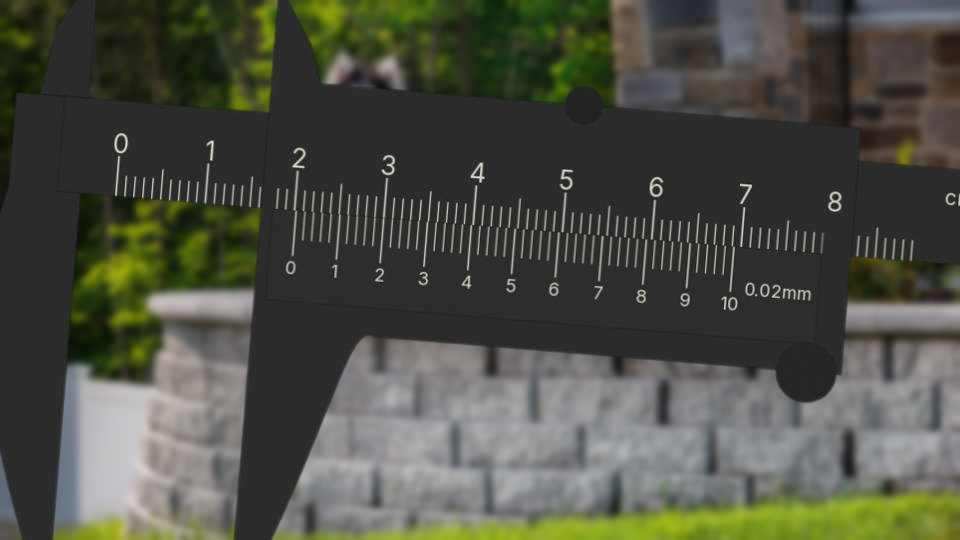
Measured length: 20.2 mm
